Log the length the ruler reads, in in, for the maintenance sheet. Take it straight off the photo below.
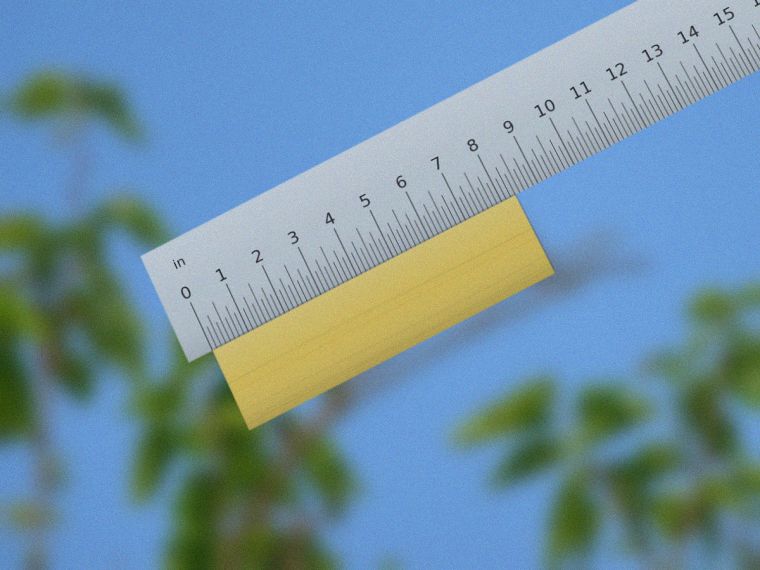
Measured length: 8.375 in
